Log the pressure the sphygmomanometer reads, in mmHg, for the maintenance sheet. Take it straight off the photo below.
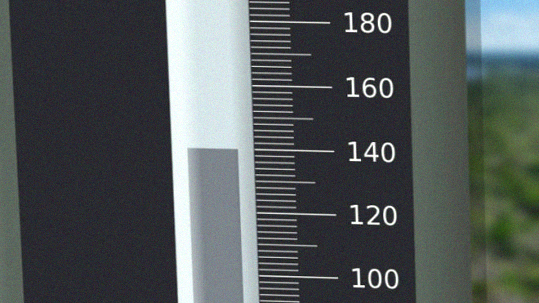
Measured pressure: 140 mmHg
